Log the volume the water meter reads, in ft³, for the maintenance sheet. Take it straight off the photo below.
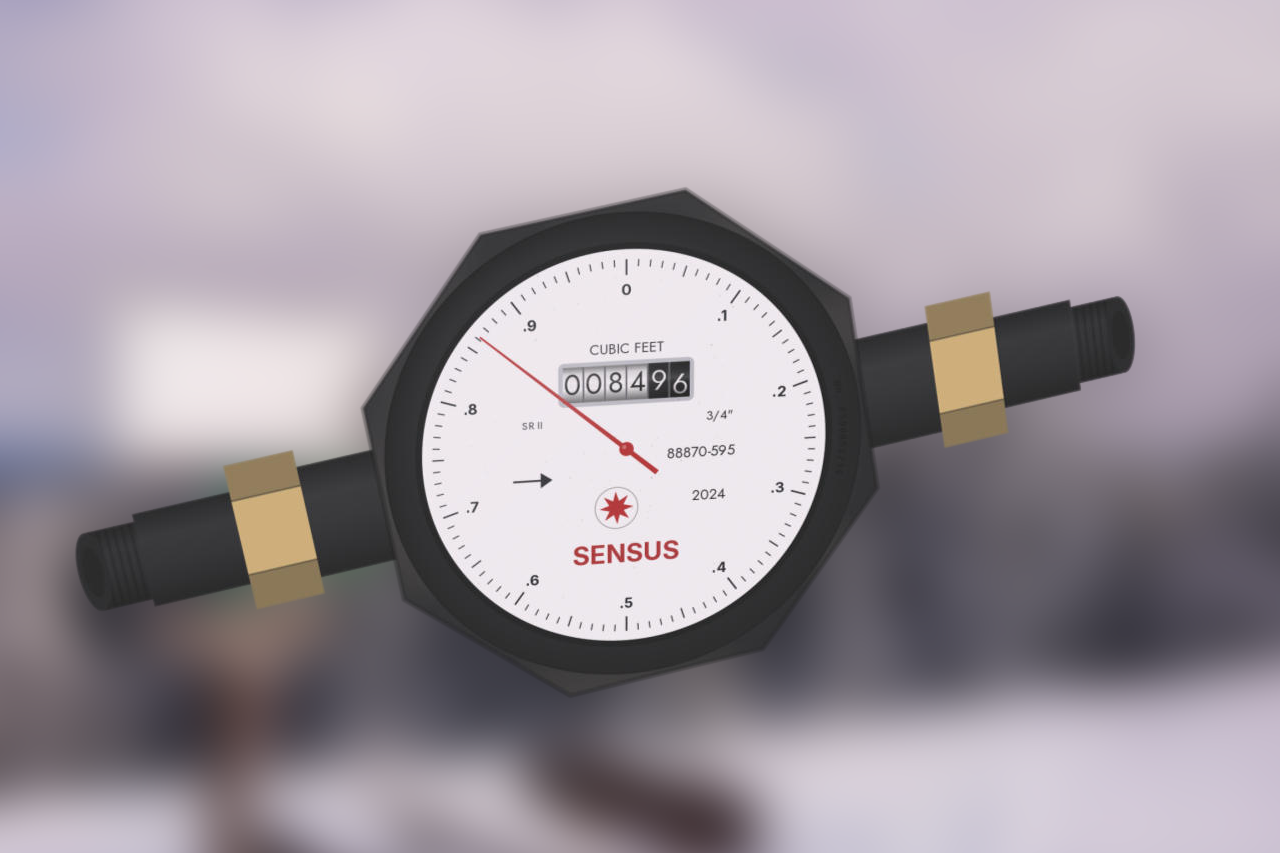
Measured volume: 8495.86 ft³
